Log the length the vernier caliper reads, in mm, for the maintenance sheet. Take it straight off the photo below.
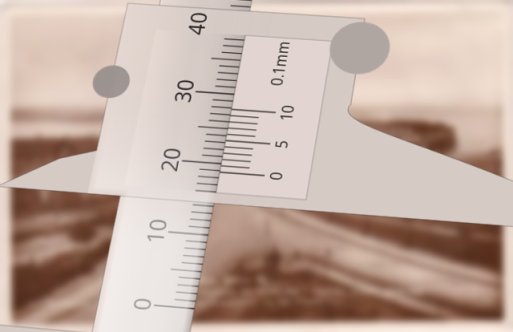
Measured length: 18.8 mm
